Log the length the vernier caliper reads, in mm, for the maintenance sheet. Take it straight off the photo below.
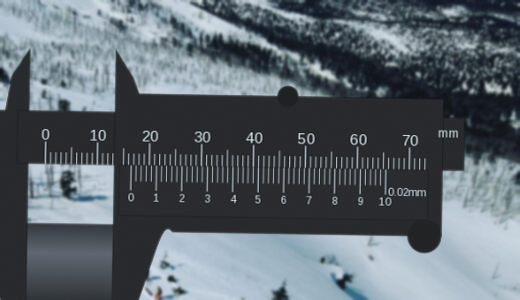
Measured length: 16.5 mm
